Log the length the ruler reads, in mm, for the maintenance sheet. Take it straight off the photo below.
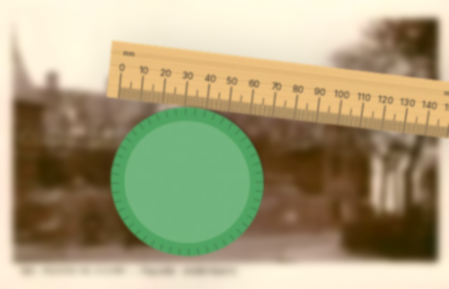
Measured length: 70 mm
